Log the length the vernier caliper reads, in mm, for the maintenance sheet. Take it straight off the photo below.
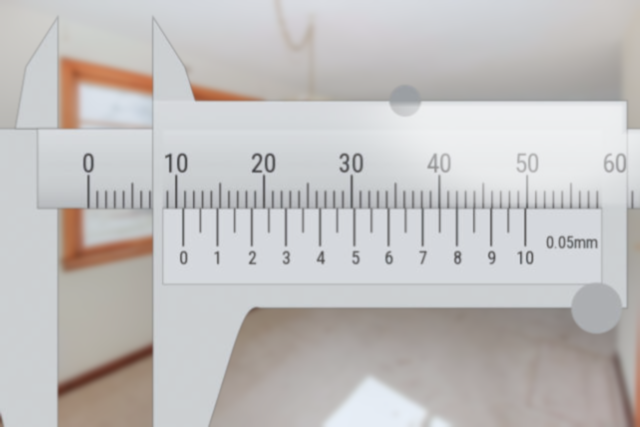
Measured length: 10.8 mm
